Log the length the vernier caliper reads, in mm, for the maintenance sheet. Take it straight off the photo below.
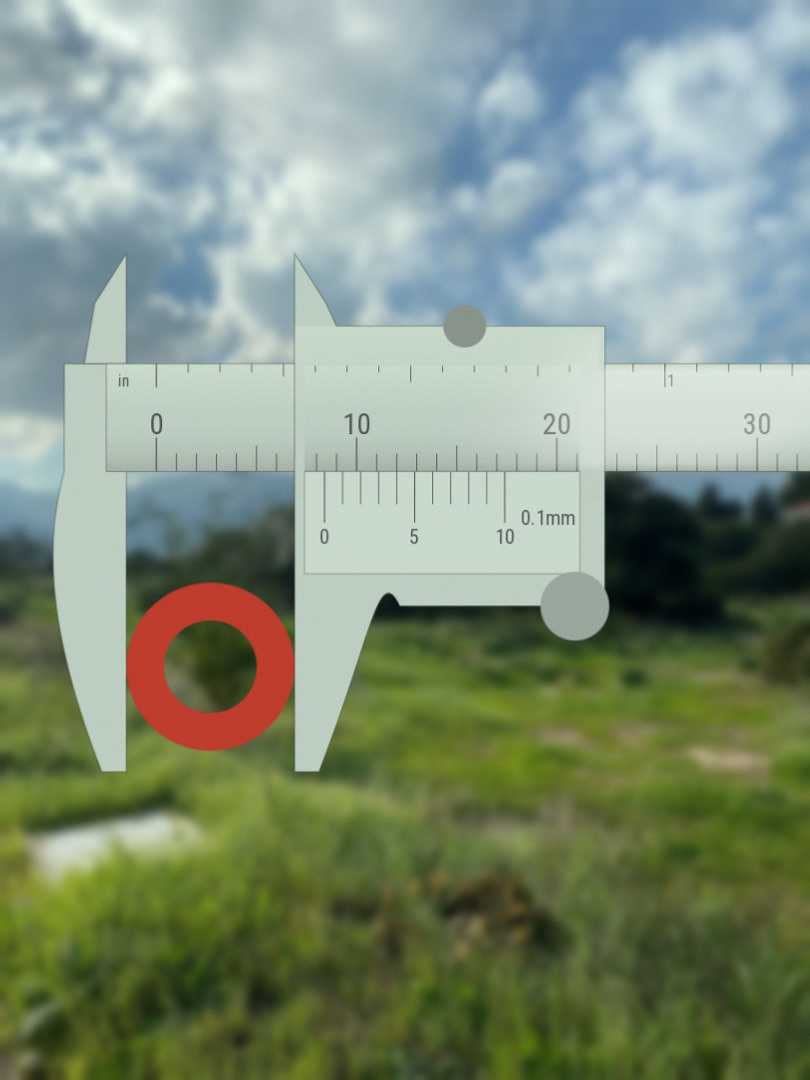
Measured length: 8.4 mm
